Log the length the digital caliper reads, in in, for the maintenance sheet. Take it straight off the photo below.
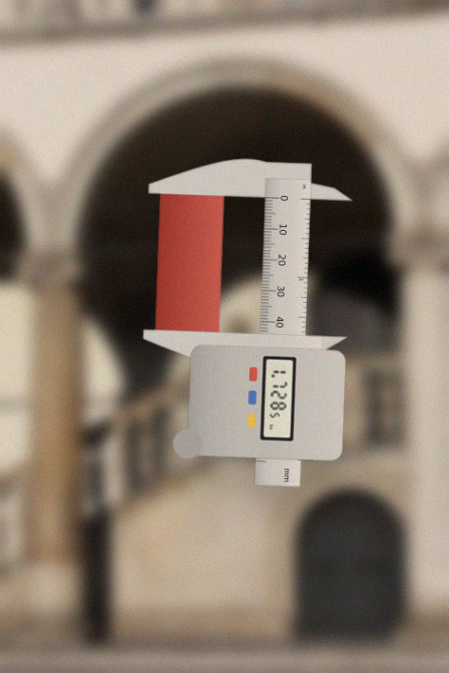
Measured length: 1.7285 in
